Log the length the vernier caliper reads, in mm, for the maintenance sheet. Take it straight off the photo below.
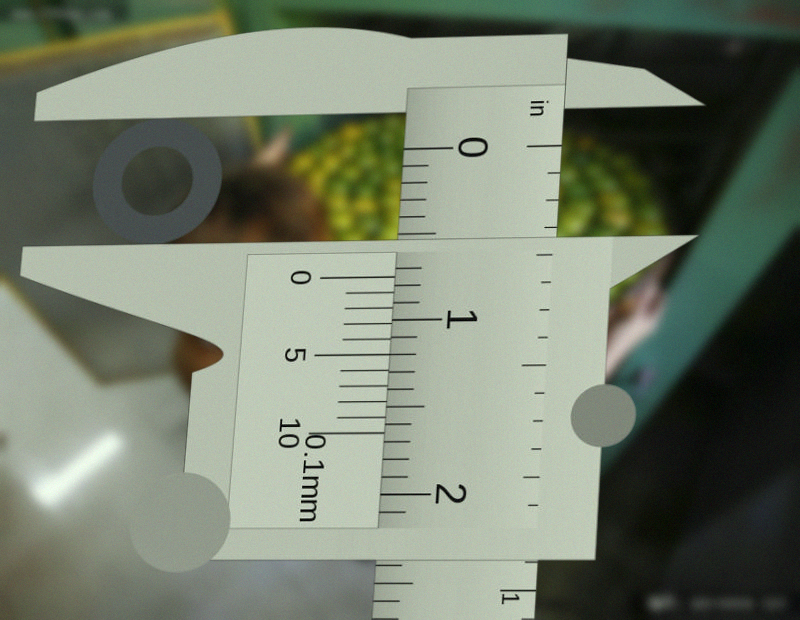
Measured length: 7.5 mm
